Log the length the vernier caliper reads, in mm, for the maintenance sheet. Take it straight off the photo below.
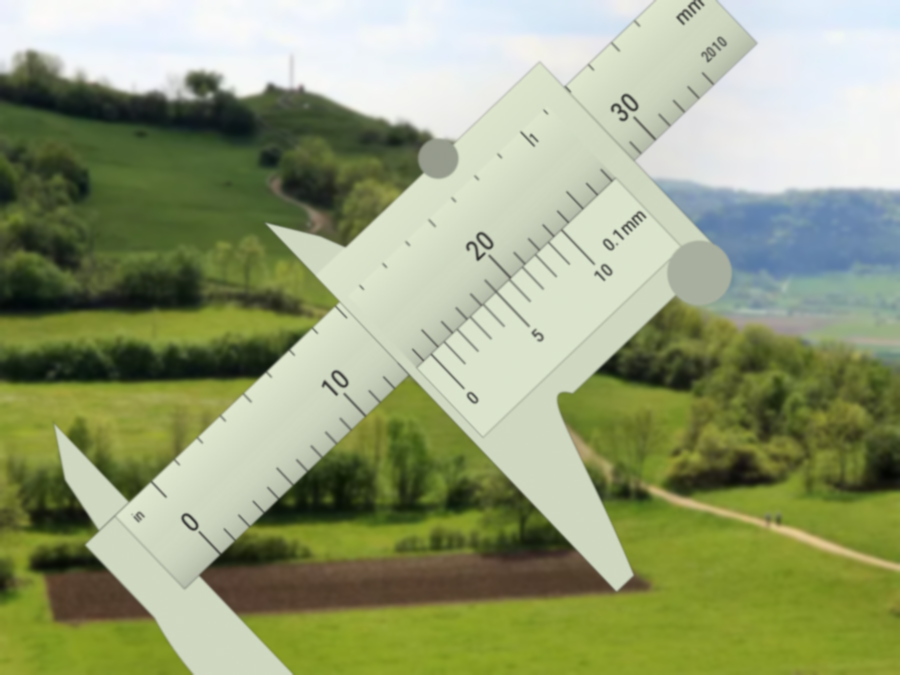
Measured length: 14.5 mm
